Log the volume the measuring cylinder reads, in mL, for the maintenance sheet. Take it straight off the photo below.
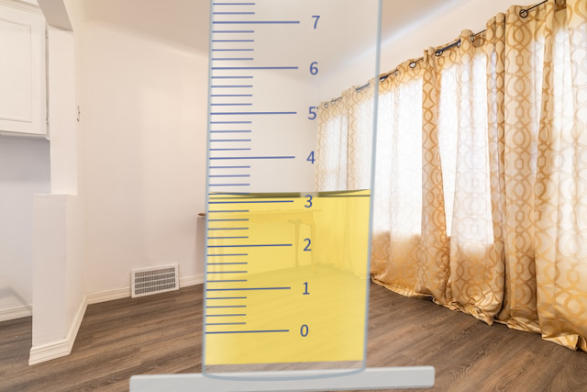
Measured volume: 3.1 mL
